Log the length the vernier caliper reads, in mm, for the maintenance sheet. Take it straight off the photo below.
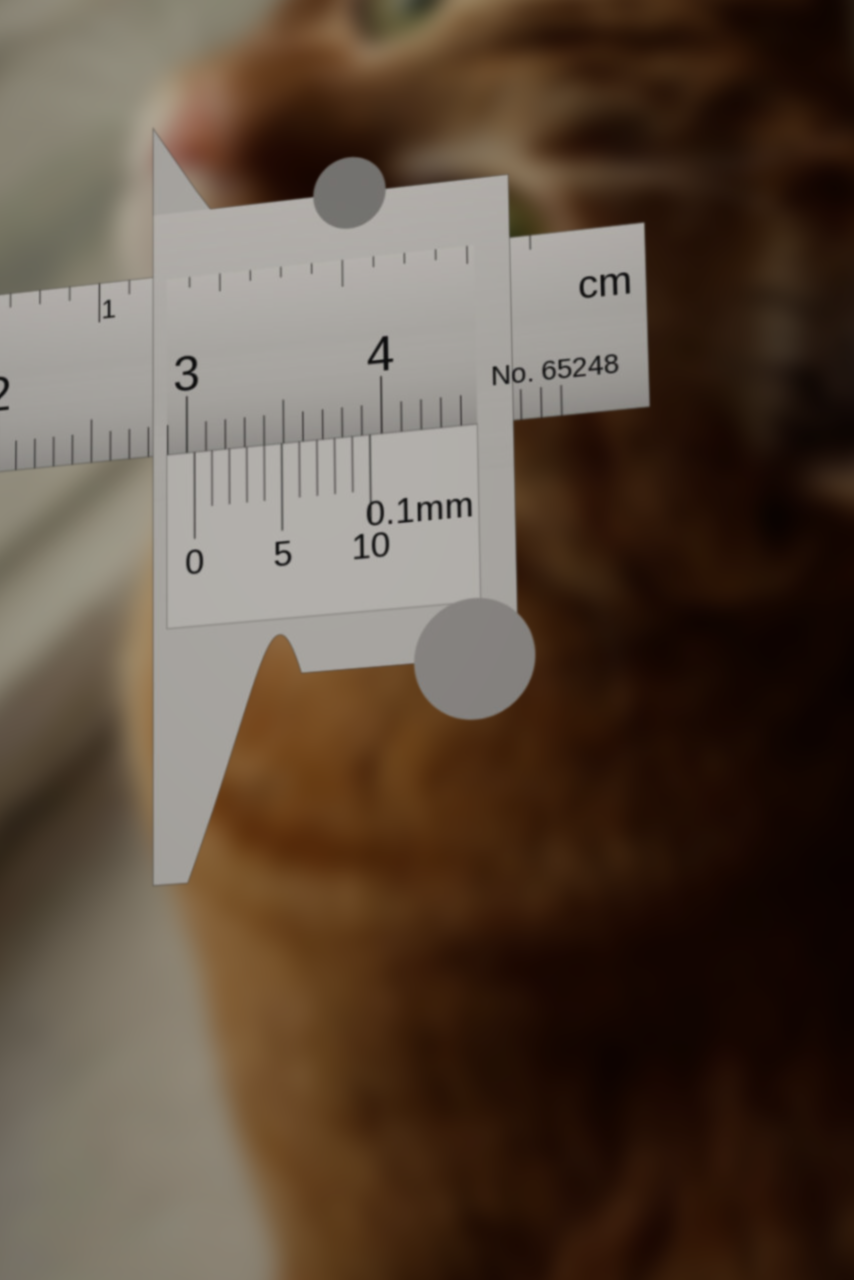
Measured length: 30.4 mm
